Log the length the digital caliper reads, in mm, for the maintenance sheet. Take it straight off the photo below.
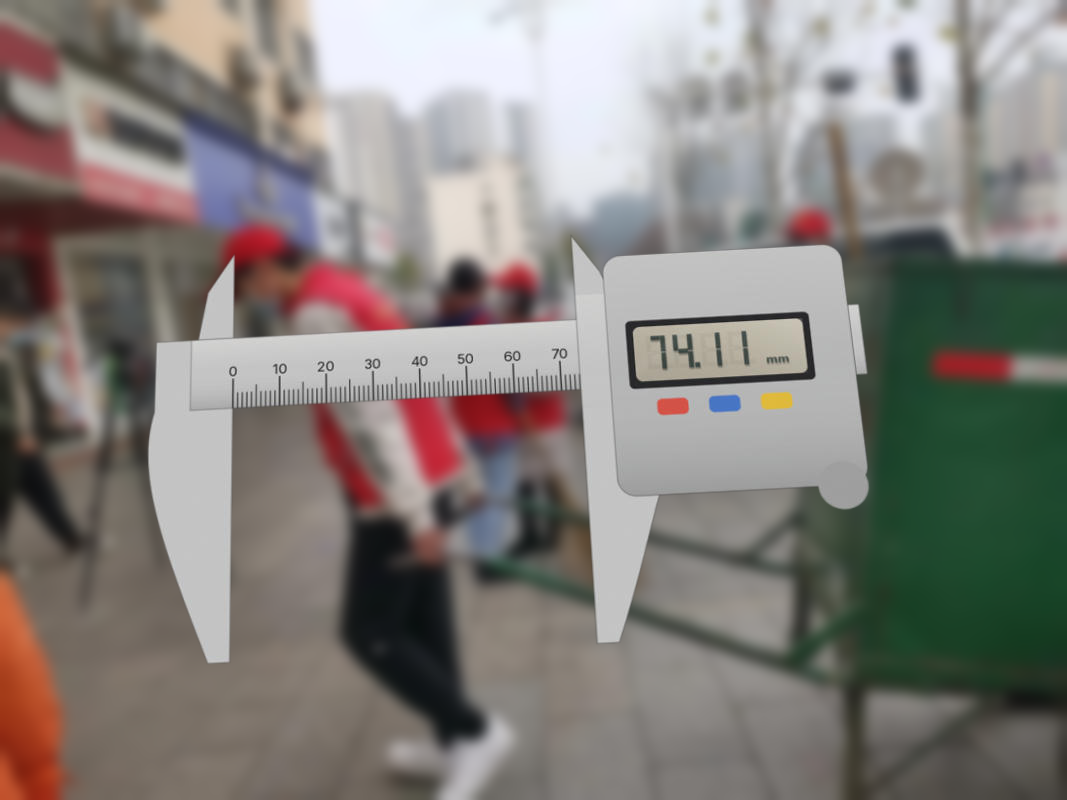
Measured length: 74.11 mm
